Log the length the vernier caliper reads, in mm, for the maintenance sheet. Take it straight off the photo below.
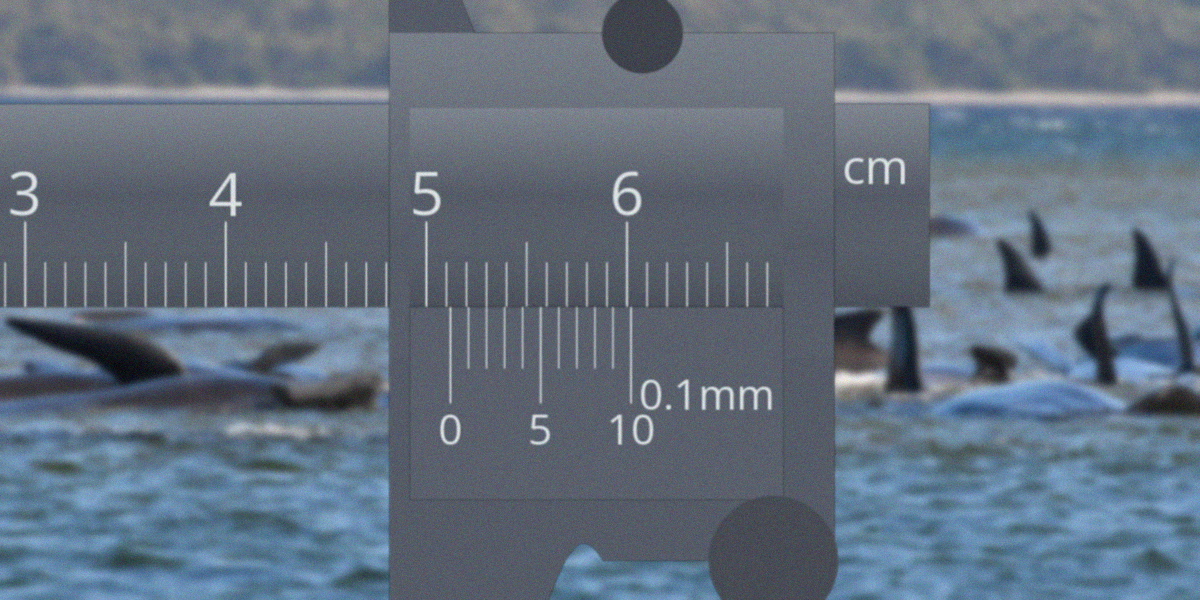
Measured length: 51.2 mm
